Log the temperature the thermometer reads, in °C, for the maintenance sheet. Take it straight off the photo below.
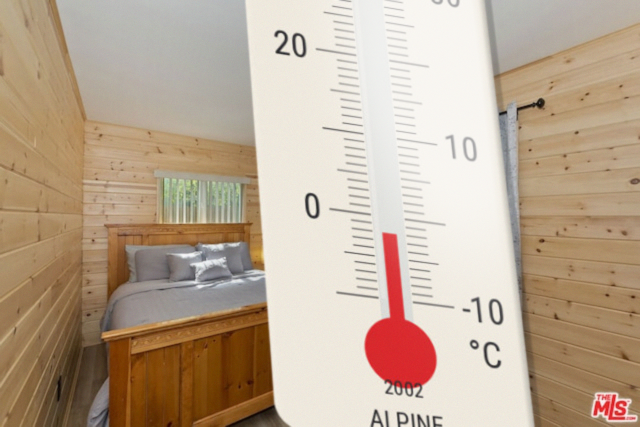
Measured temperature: -2 °C
